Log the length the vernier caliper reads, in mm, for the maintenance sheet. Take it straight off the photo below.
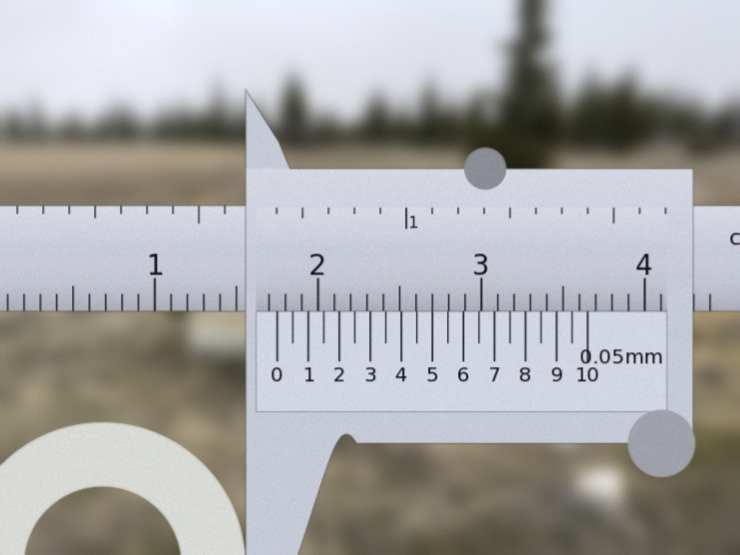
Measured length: 17.5 mm
